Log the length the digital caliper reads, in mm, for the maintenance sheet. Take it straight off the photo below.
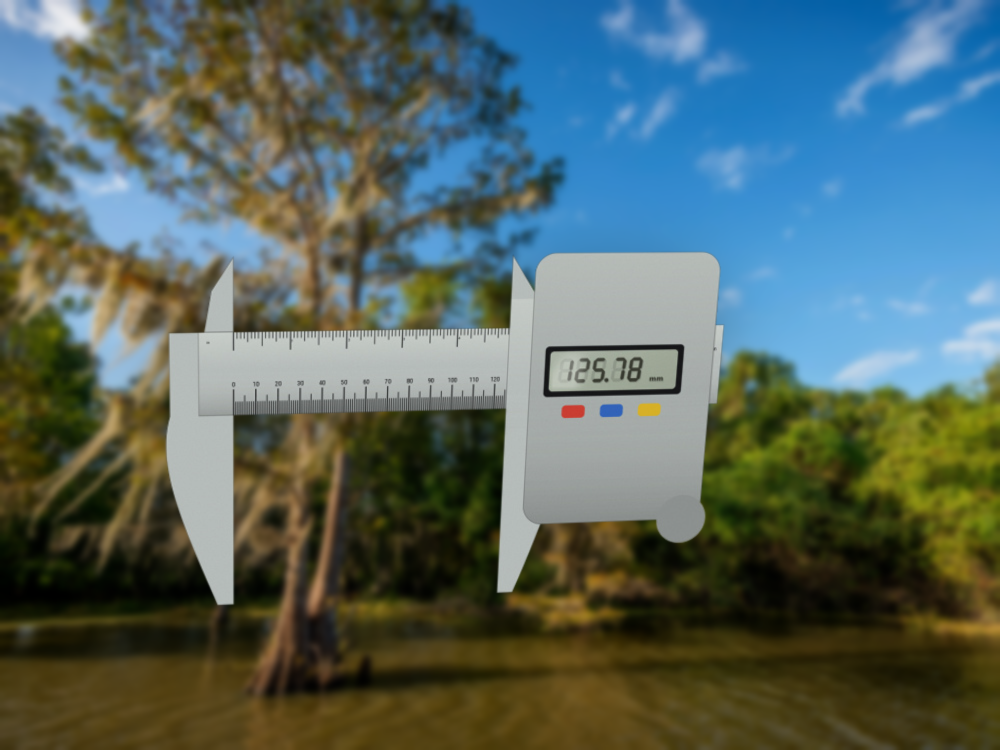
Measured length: 125.78 mm
